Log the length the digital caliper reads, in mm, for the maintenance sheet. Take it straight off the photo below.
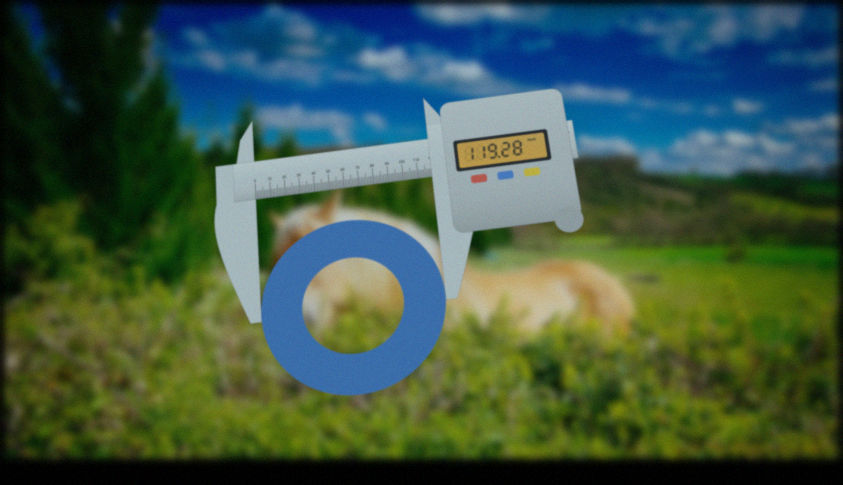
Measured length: 119.28 mm
